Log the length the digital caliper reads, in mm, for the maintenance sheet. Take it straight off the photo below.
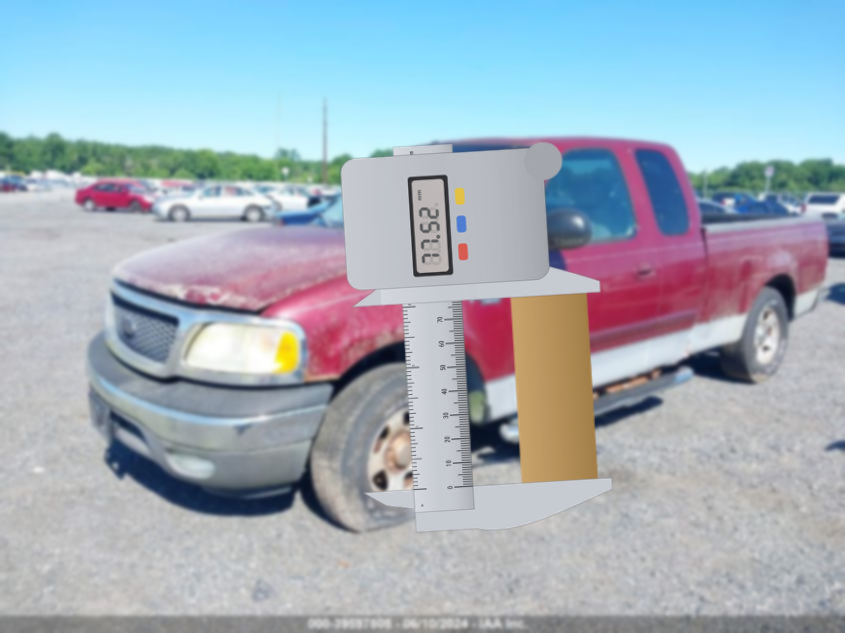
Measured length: 77.52 mm
